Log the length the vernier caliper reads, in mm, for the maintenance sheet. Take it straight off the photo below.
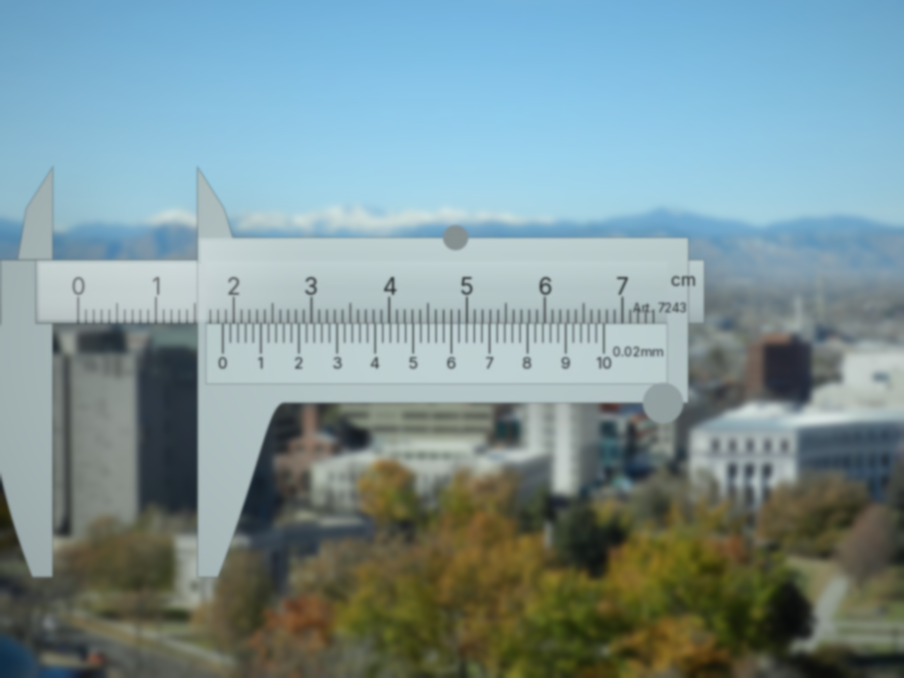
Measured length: 18.6 mm
